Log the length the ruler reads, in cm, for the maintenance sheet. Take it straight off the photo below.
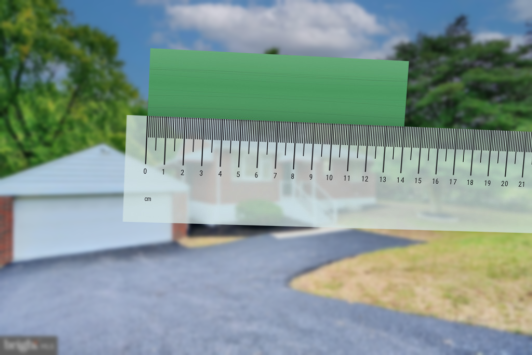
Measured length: 14 cm
